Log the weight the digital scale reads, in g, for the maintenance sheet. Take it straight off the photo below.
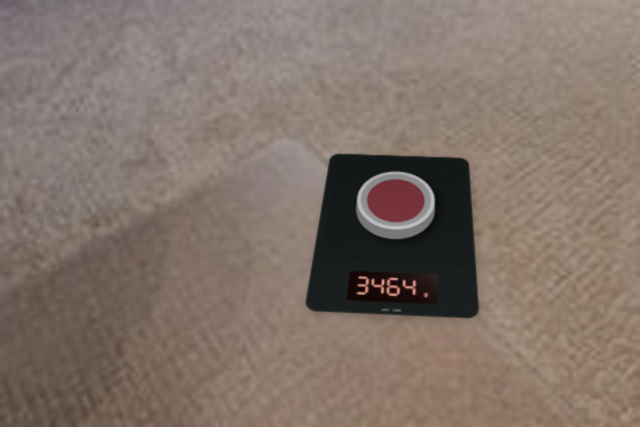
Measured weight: 3464 g
